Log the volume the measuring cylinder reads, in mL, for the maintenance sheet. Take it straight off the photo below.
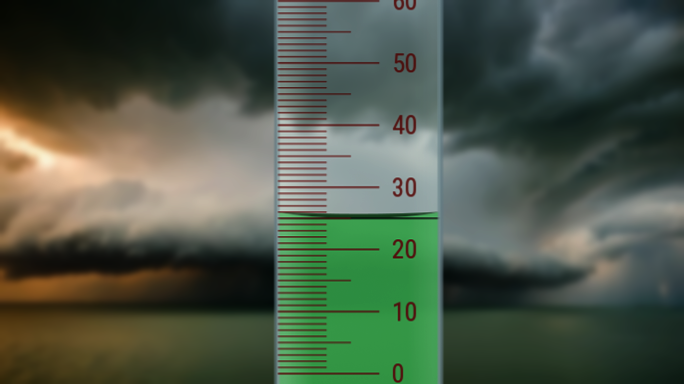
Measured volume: 25 mL
